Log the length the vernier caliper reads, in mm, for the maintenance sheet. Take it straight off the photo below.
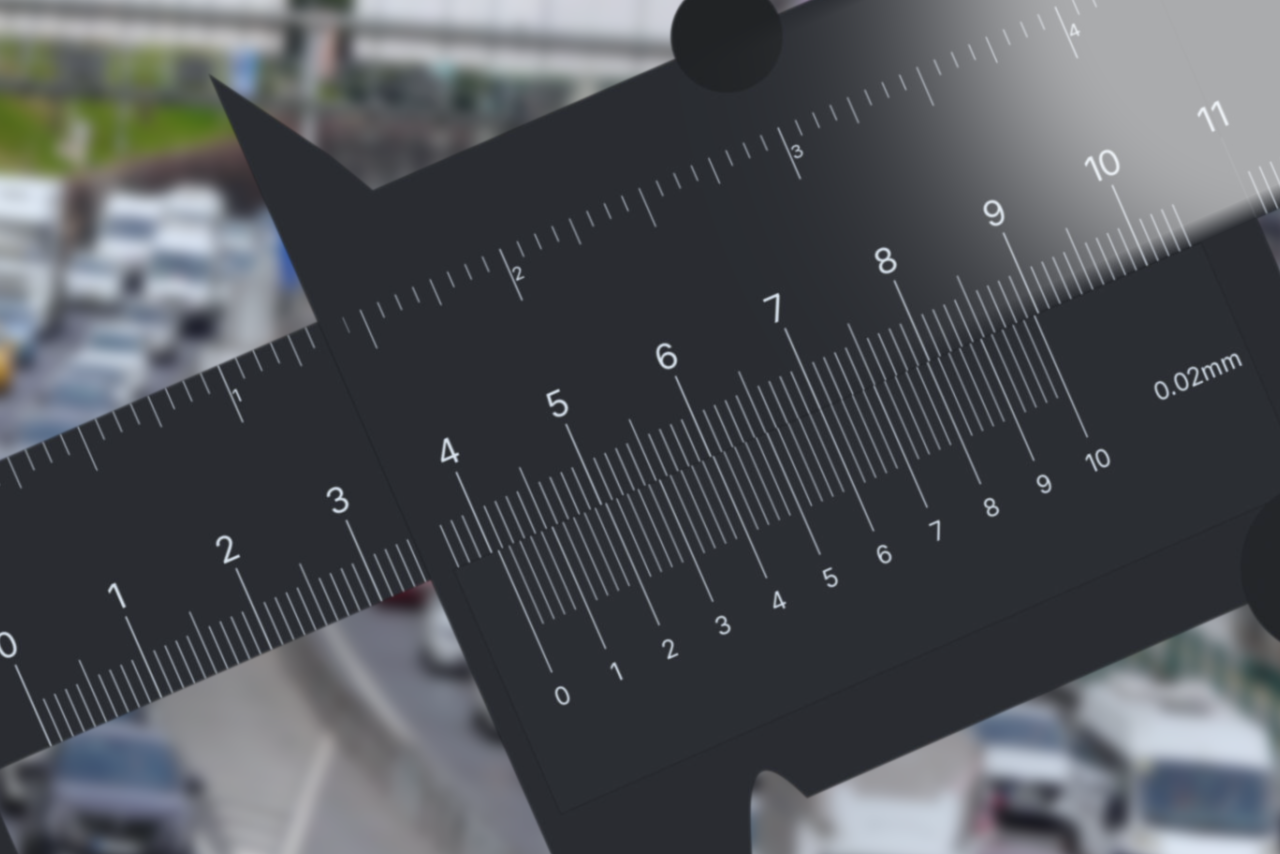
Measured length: 40.6 mm
